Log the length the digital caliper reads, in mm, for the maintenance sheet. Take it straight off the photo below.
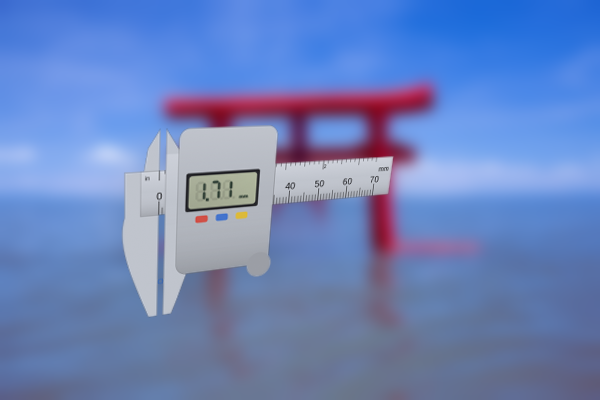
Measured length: 1.71 mm
